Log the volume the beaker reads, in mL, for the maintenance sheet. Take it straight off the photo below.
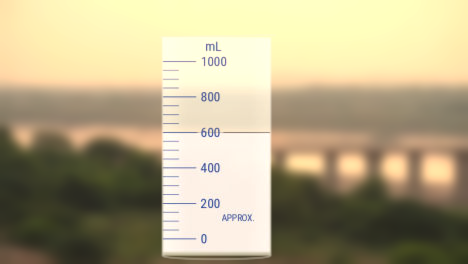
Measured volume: 600 mL
